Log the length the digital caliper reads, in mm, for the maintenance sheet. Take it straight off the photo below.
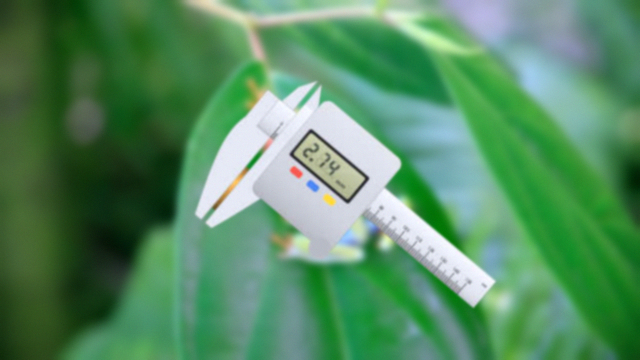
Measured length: 2.74 mm
